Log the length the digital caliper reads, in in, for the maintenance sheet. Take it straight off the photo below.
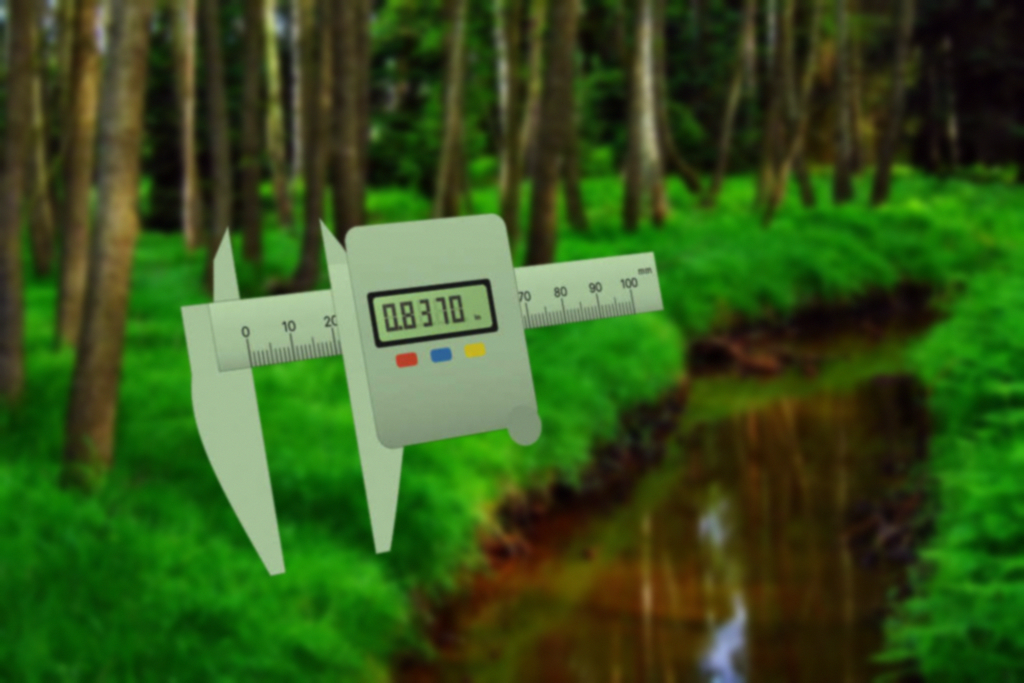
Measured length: 0.8370 in
